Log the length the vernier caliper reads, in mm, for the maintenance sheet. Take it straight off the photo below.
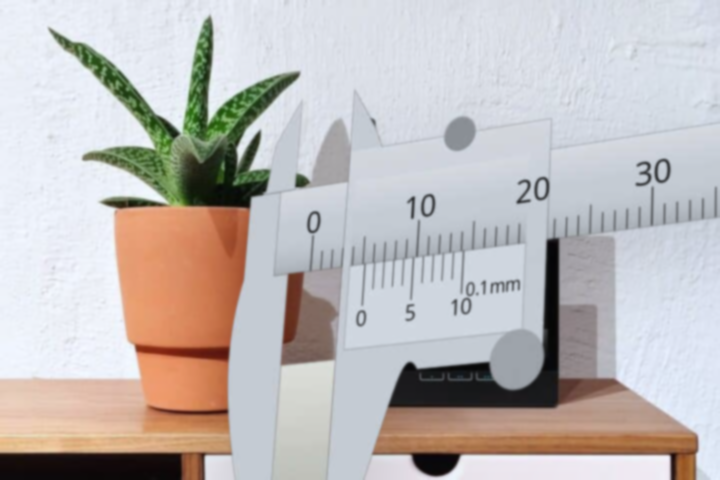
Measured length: 5.2 mm
